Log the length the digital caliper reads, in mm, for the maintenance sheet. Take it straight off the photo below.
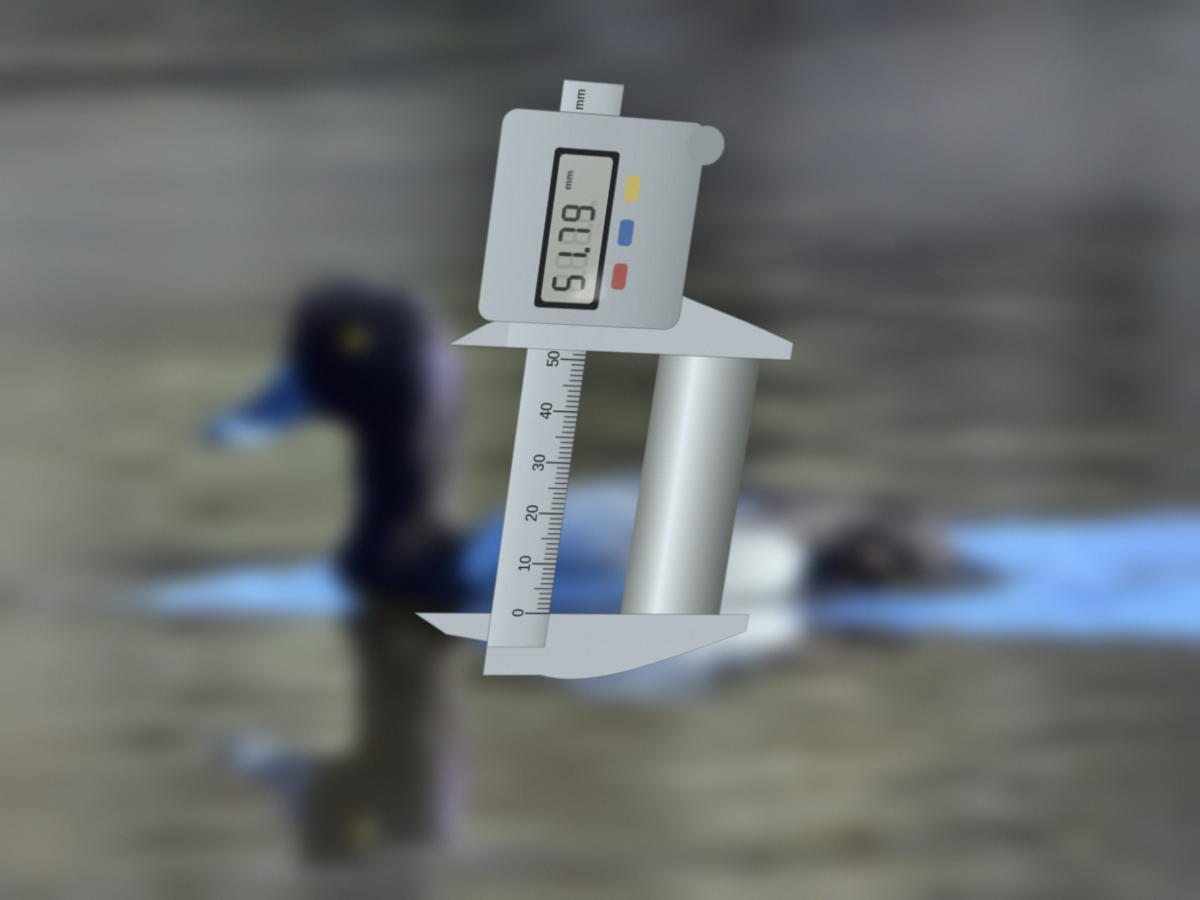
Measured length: 51.79 mm
